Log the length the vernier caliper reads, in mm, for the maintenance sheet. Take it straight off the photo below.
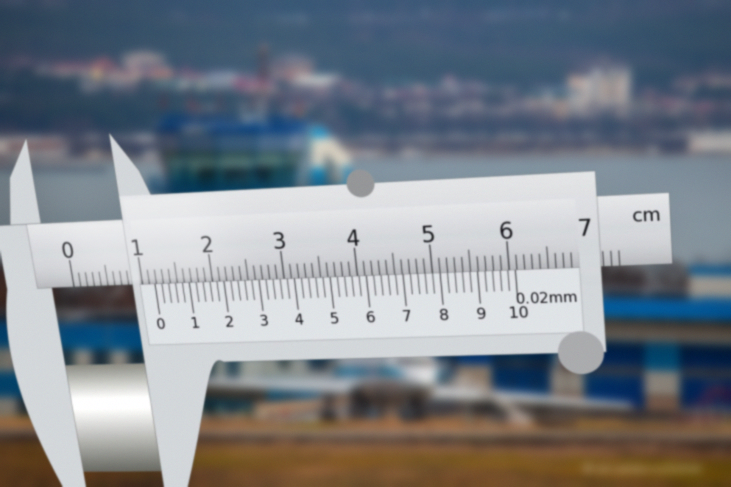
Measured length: 11.8 mm
